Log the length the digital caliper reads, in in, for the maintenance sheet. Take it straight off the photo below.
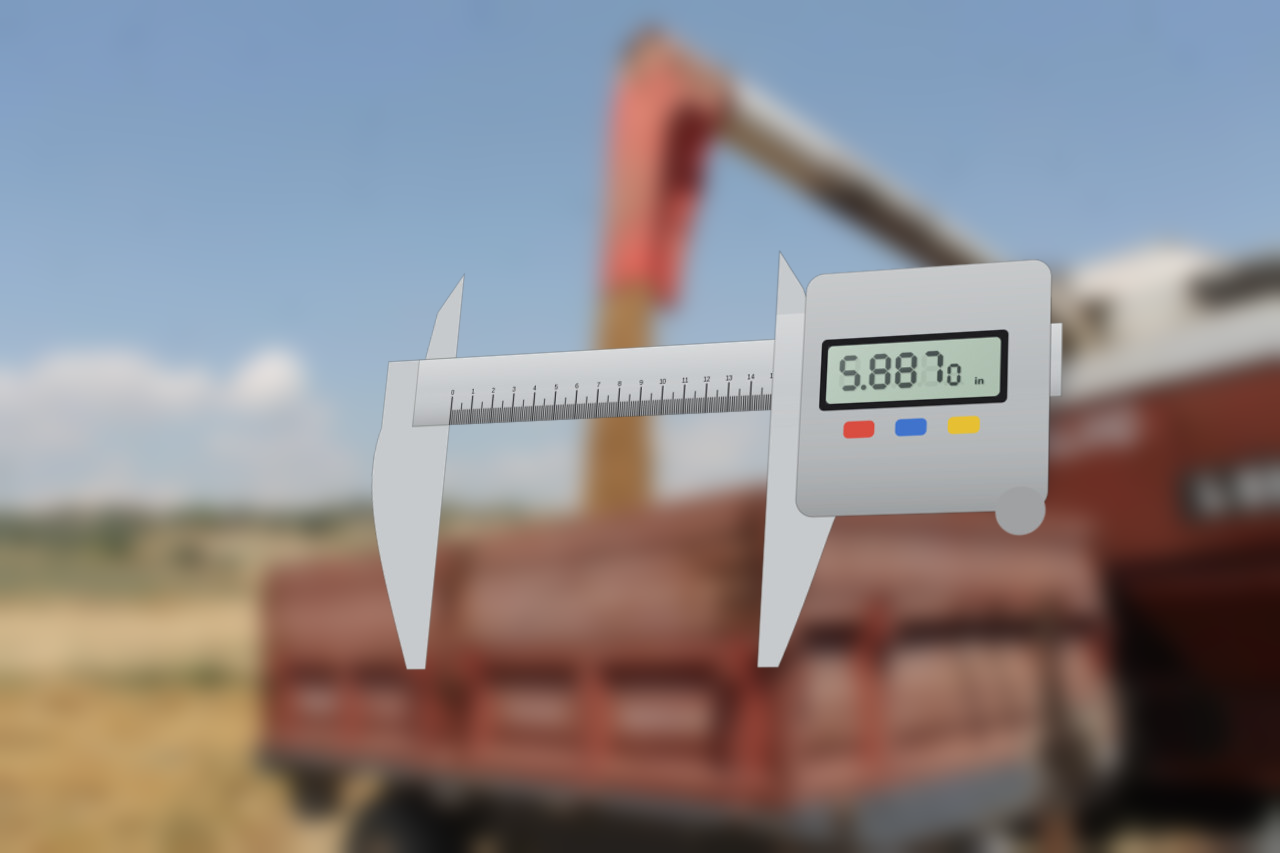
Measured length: 5.8870 in
